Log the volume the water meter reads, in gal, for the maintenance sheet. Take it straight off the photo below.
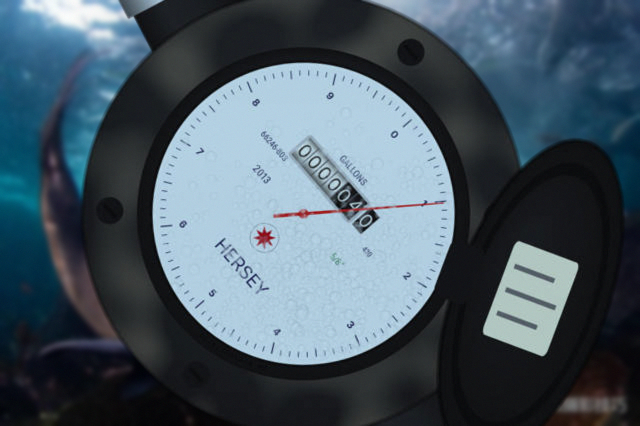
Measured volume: 41.0 gal
